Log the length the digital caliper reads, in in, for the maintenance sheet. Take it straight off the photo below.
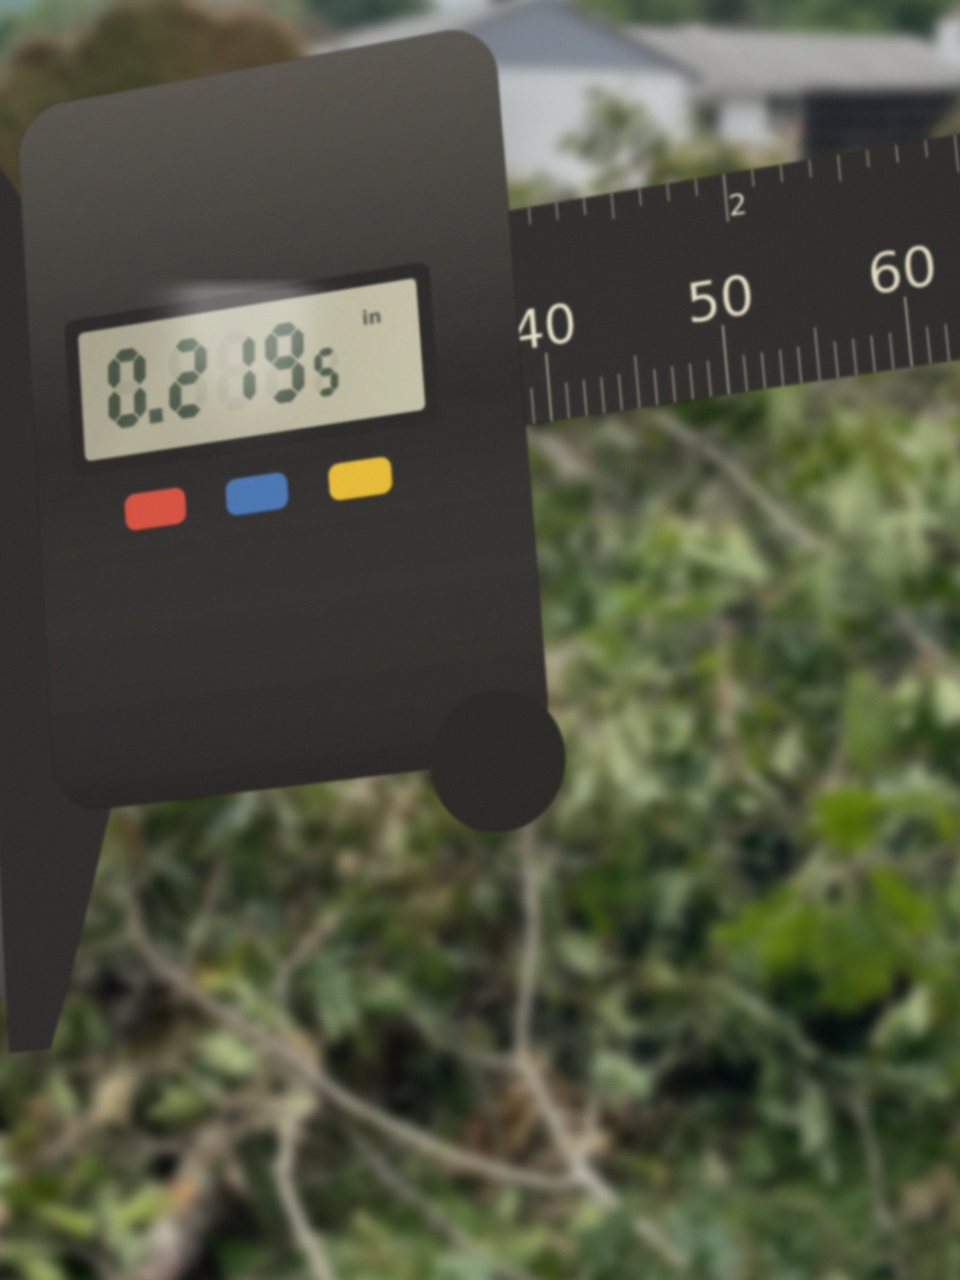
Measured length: 0.2195 in
